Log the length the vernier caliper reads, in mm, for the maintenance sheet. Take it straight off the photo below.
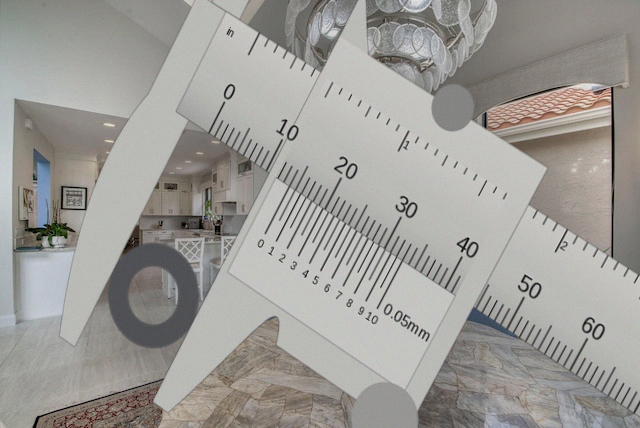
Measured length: 14.0 mm
